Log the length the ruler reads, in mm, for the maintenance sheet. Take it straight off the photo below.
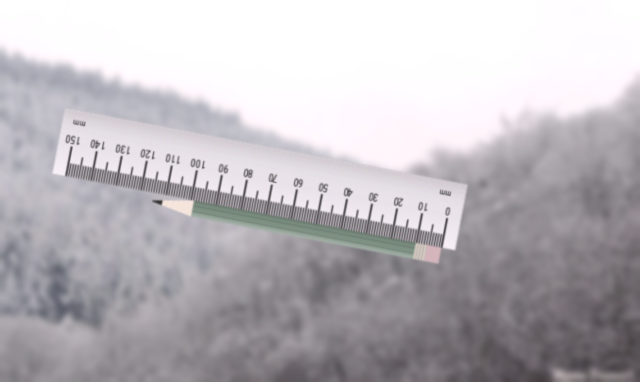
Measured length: 115 mm
